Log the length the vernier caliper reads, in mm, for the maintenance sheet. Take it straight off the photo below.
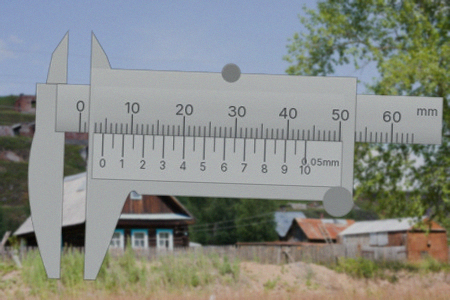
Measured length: 4.5 mm
